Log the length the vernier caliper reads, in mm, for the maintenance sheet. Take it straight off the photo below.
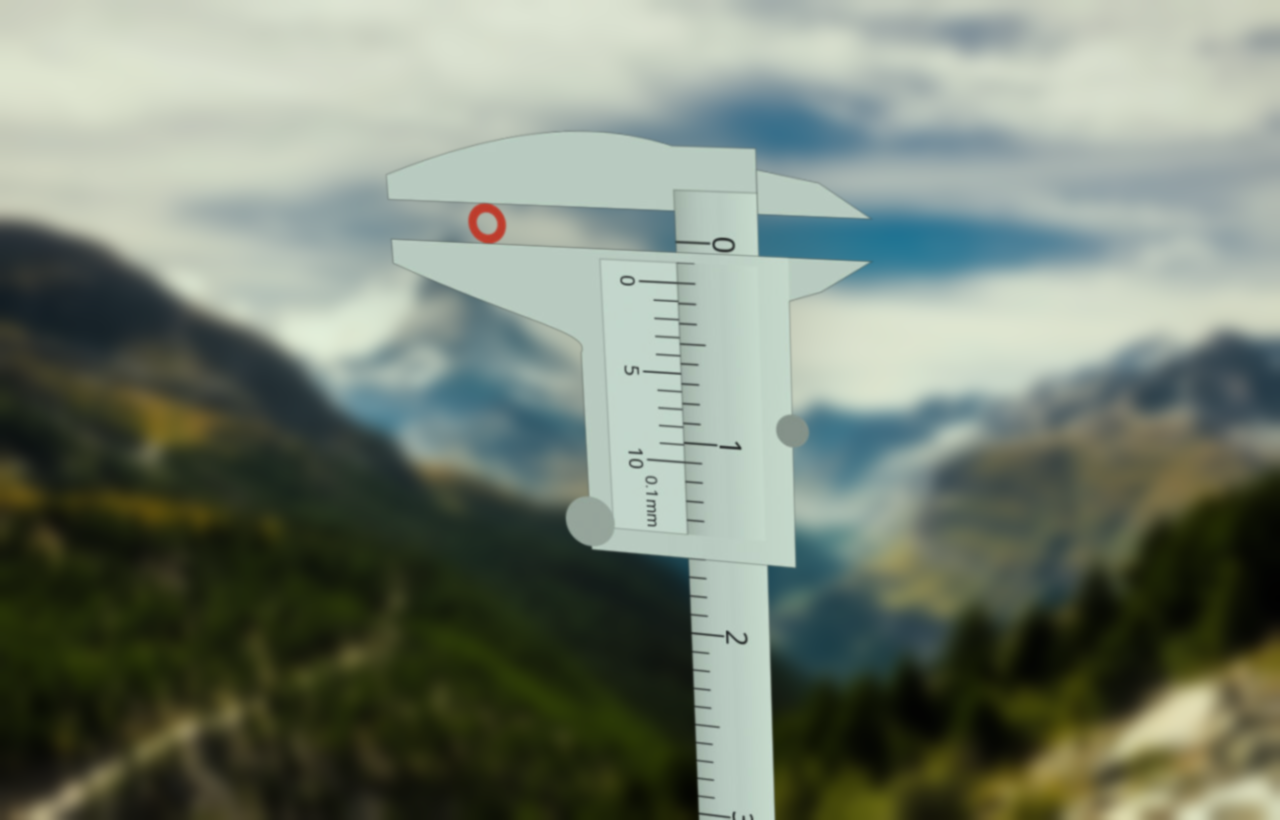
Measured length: 2.0 mm
